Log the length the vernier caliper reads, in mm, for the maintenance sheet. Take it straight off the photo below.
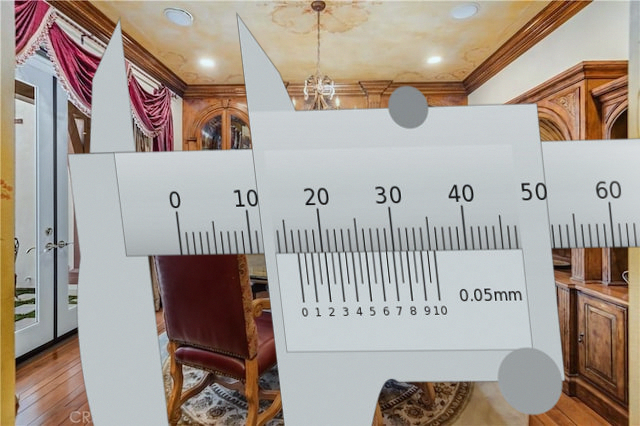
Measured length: 16.6 mm
